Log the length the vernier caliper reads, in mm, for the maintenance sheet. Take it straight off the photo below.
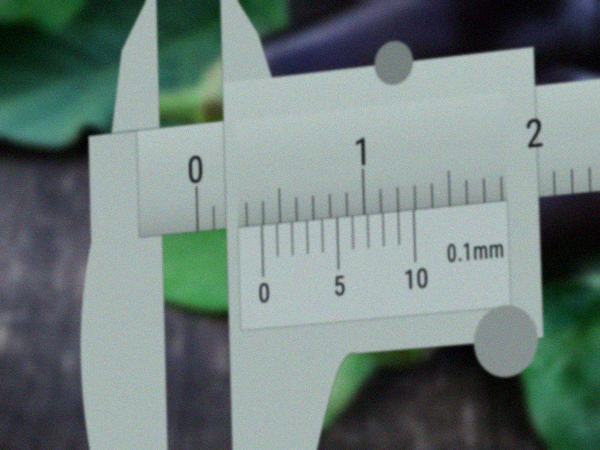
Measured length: 3.9 mm
